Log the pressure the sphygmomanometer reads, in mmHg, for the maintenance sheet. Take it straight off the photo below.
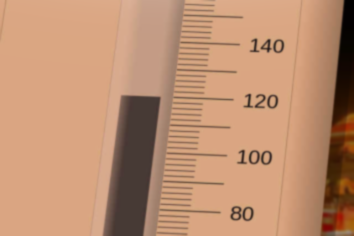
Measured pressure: 120 mmHg
